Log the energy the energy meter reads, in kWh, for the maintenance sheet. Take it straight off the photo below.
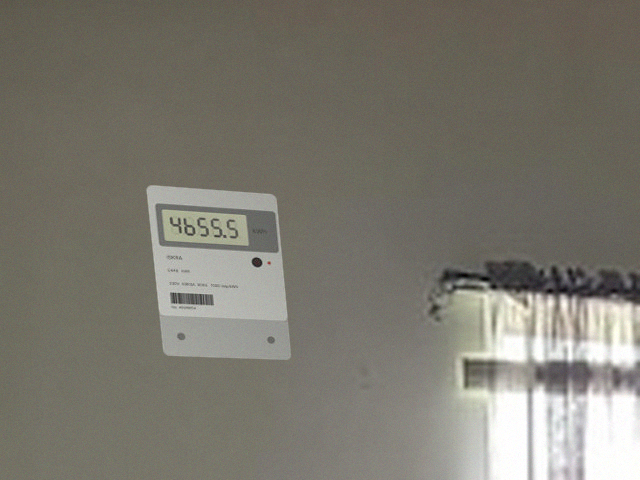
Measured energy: 4655.5 kWh
